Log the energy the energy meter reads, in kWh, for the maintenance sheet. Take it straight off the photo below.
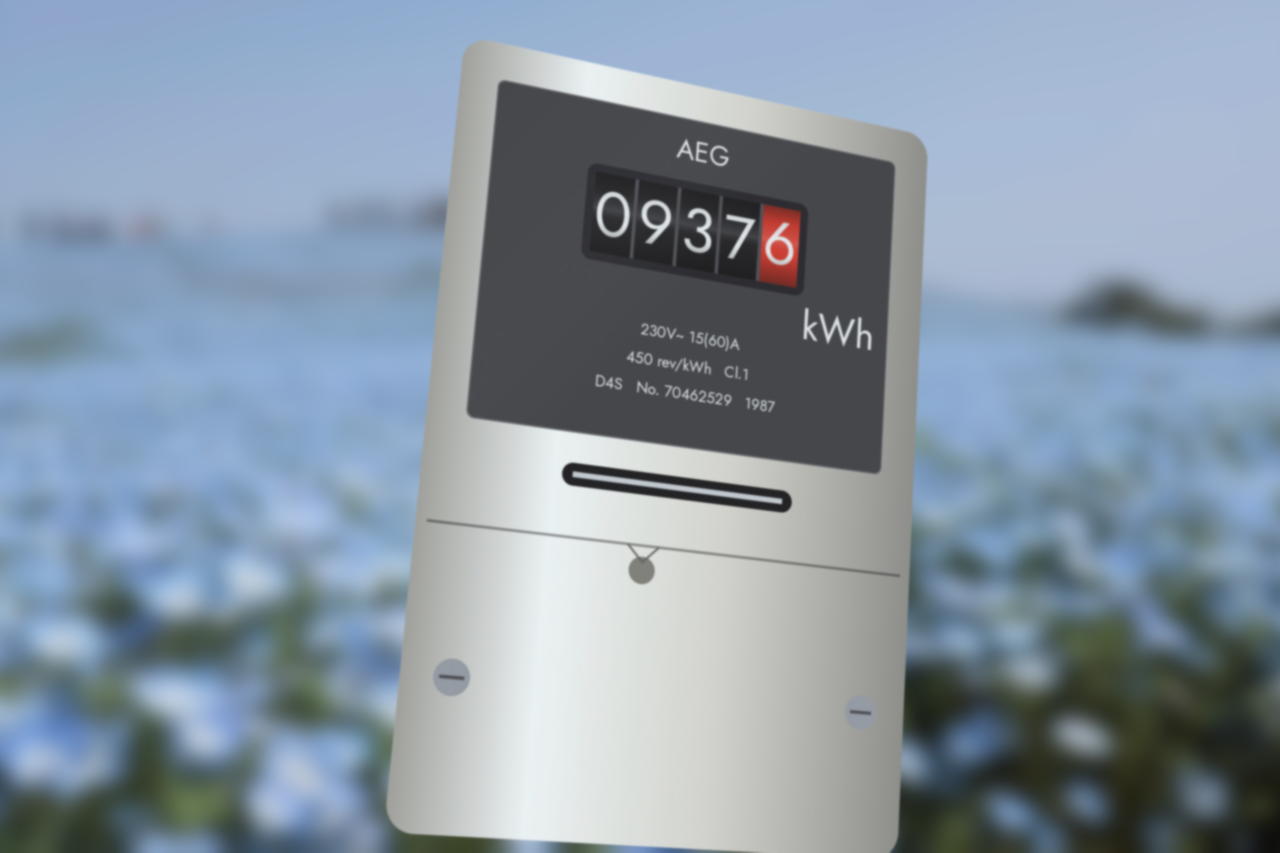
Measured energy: 937.6 kWh
